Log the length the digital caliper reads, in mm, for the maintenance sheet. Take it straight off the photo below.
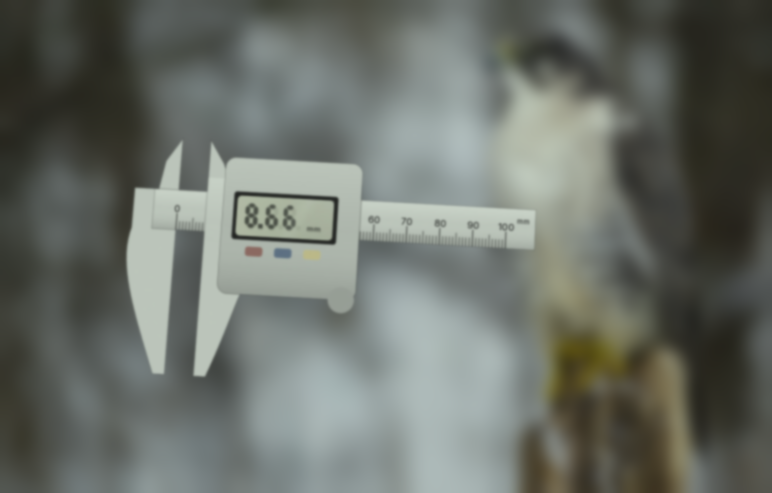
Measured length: 8.66 mm
